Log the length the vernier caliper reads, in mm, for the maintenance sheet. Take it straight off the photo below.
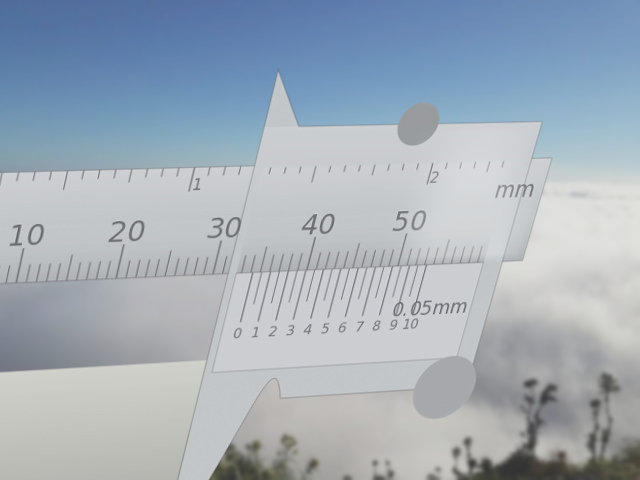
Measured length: 34.2 mm
